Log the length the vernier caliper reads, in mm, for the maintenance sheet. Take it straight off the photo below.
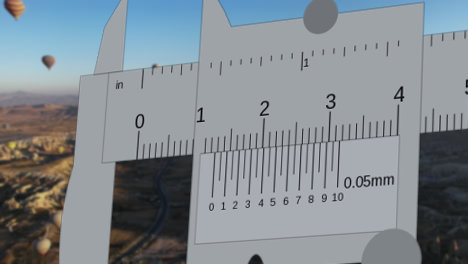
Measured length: 12.6 mm
